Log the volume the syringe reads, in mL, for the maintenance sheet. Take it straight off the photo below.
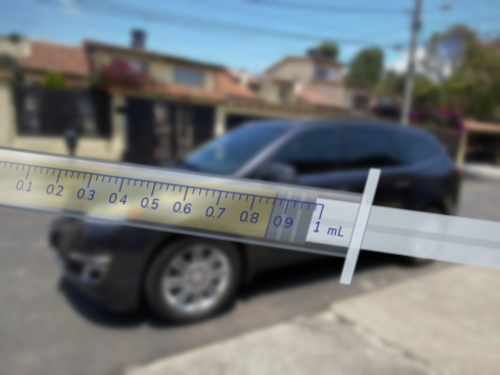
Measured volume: 0.86 mL
